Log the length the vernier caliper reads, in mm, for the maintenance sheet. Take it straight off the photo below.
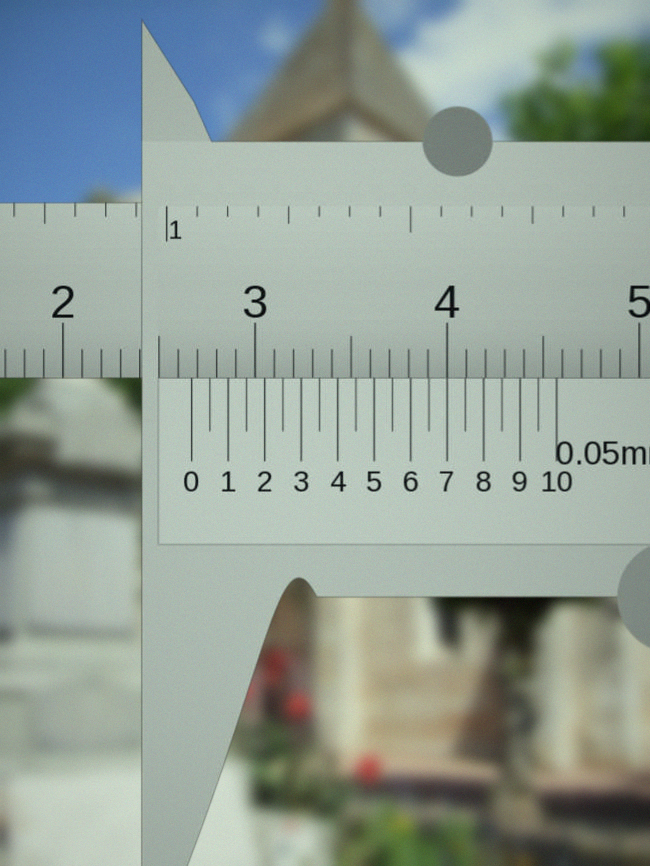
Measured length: 26.7 mm
